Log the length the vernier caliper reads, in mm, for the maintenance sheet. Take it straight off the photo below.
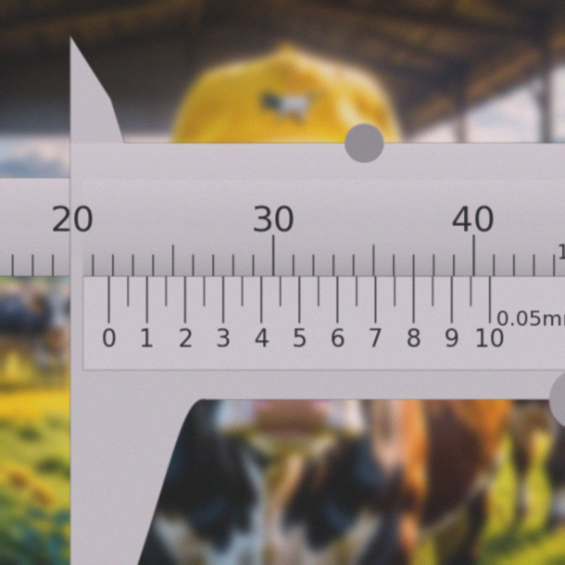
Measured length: 21.8 mm
